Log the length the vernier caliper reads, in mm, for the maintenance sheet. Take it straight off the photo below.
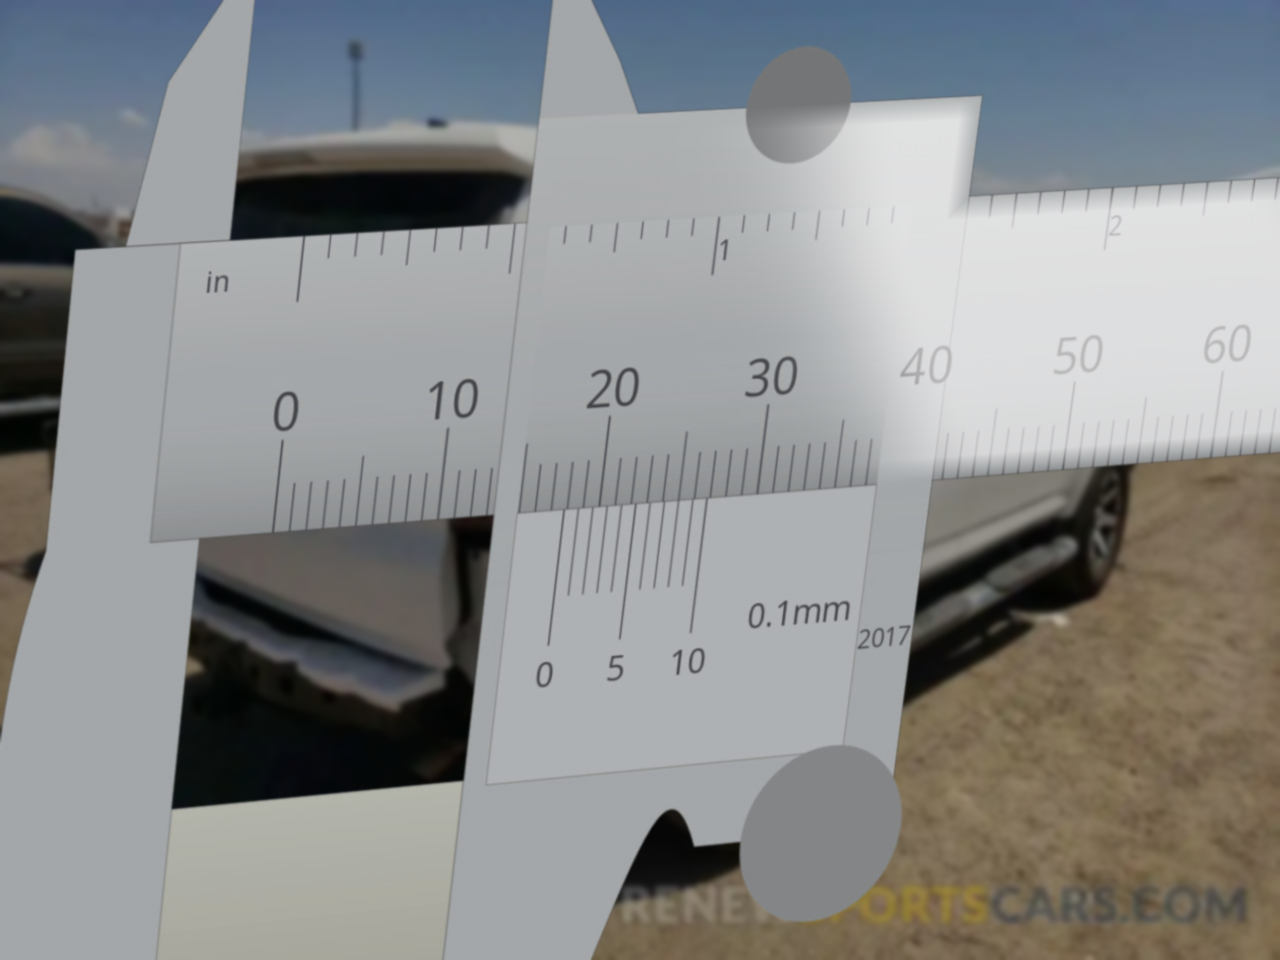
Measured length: 17.8 mm
